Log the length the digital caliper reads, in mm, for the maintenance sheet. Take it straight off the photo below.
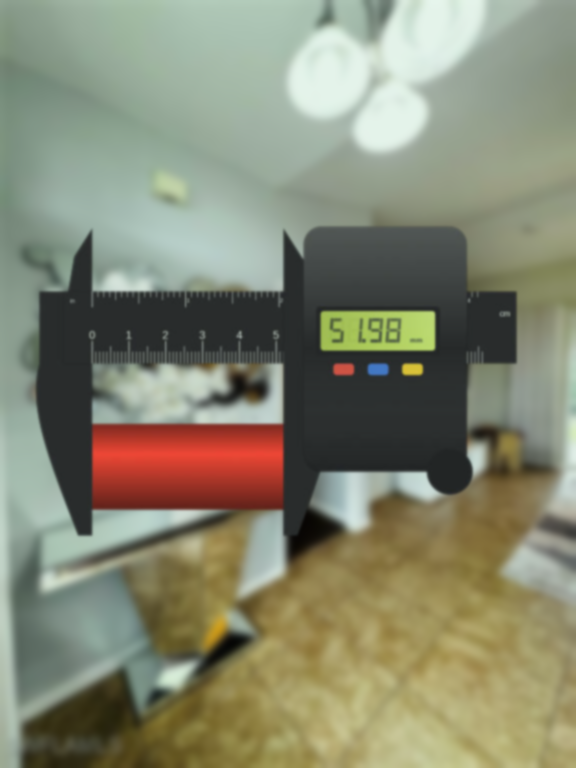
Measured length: 51.98 mm
